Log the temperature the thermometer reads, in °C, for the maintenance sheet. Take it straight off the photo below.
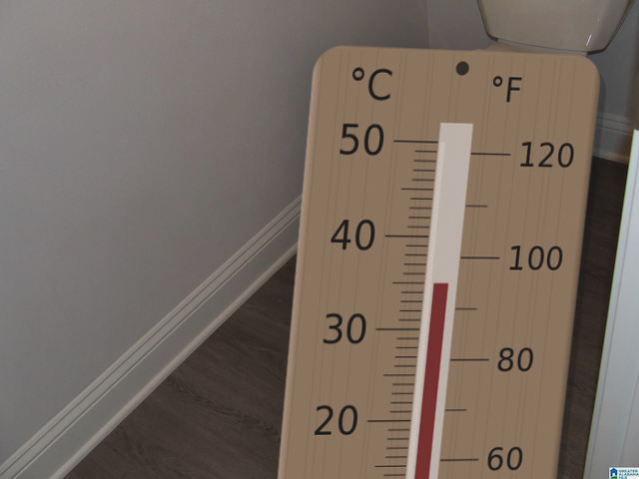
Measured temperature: 35 °C
